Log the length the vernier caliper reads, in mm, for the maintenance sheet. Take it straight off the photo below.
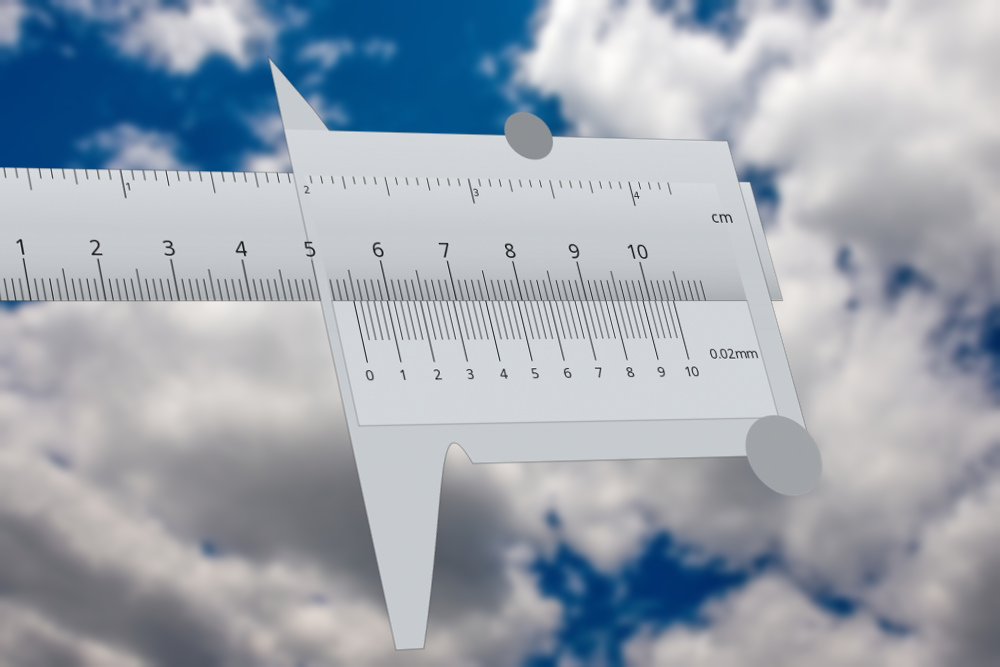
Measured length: 54.8 mm
